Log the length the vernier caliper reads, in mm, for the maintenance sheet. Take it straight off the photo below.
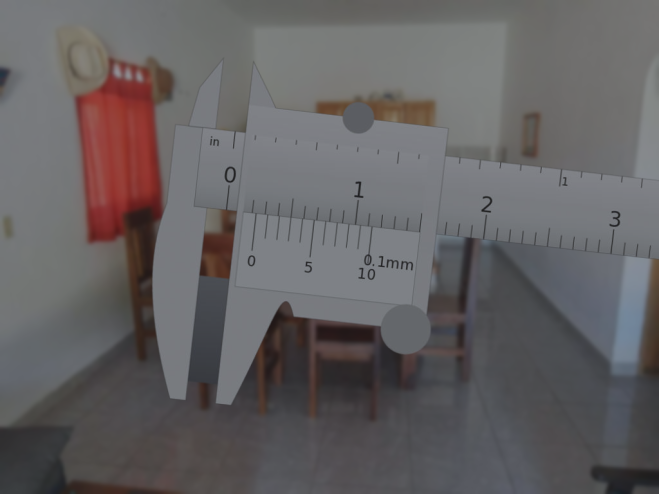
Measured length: 2.3 mm
